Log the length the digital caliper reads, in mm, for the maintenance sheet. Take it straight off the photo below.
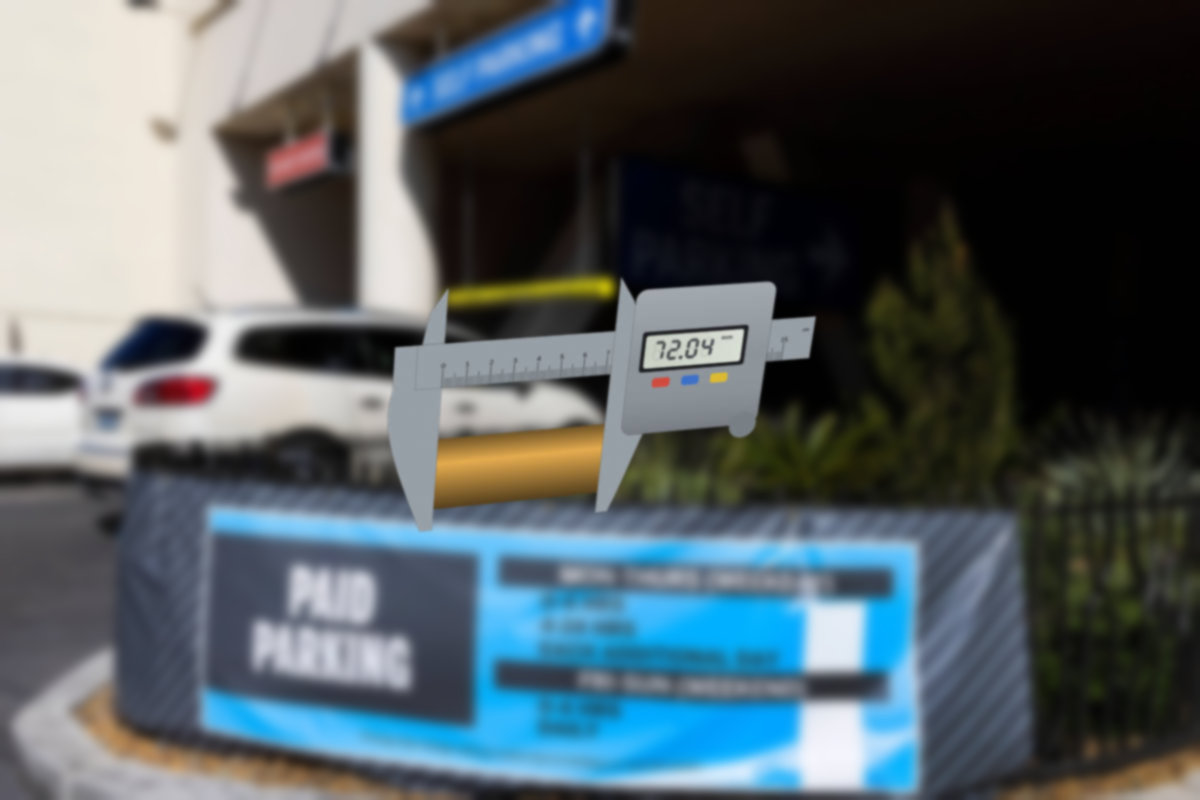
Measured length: 72.04 mm
